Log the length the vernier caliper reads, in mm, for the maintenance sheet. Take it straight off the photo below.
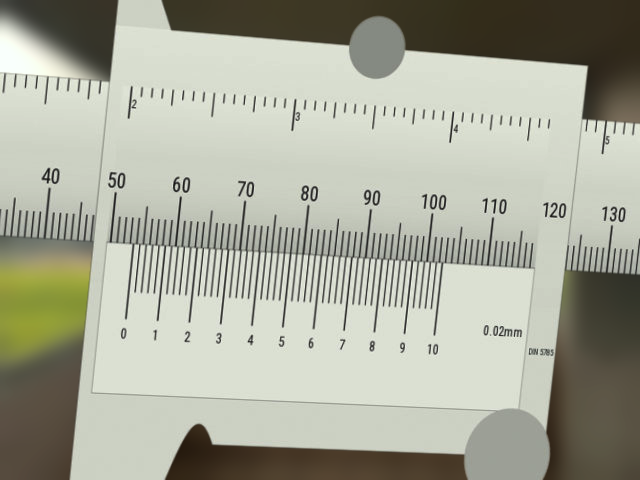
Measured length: 53.5 mm
